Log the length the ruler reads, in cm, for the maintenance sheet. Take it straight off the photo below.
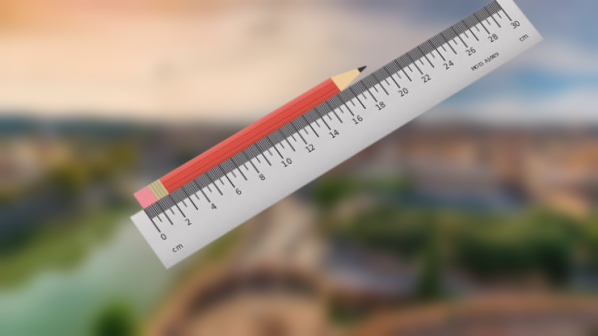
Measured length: 19 cm
